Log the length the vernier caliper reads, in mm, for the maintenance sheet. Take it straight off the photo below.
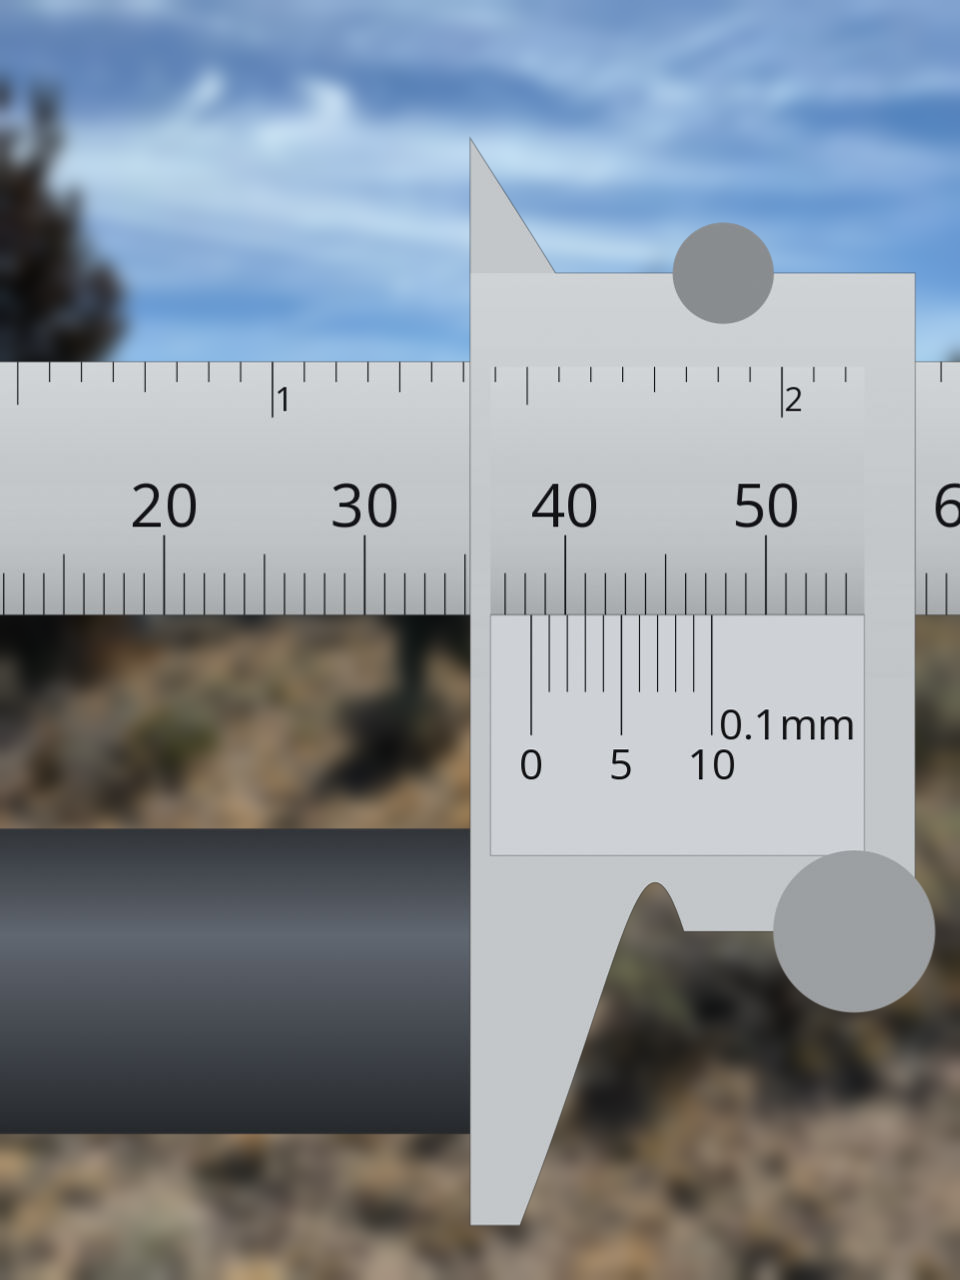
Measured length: 38.3 mm
